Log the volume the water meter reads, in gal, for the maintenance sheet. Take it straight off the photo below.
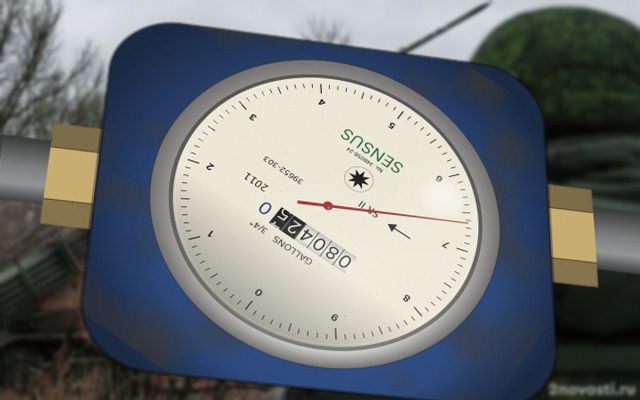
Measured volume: 804246.6 gal
